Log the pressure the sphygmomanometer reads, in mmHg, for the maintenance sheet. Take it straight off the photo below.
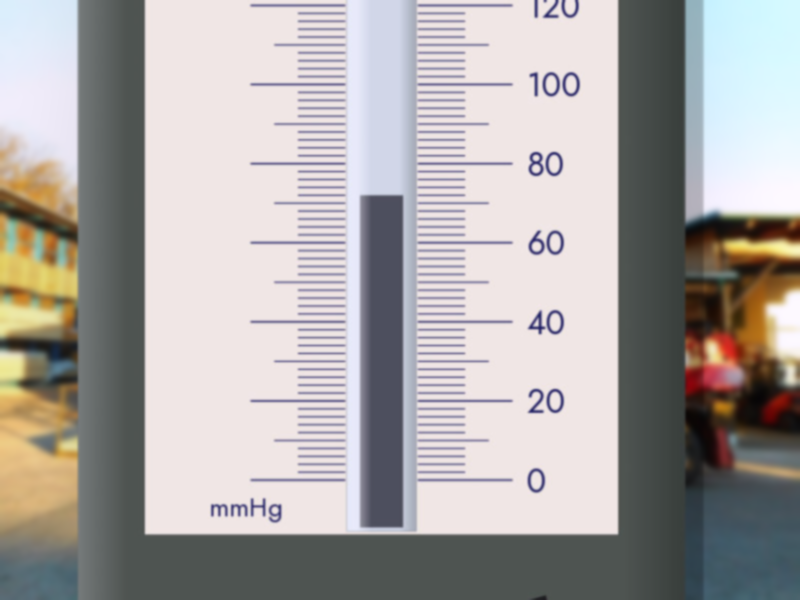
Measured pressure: 72 mmHg
